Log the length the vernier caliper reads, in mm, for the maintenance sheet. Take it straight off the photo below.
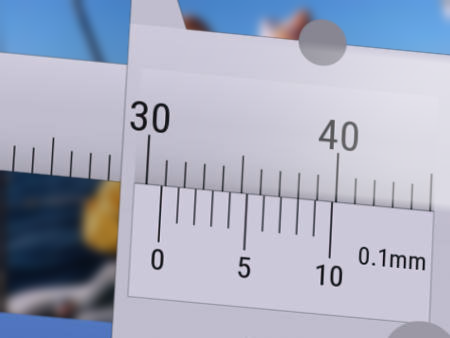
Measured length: 30.8 mm
